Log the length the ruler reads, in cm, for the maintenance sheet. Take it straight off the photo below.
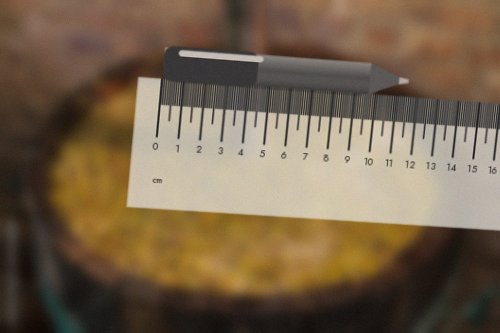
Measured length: 11.5 cm
